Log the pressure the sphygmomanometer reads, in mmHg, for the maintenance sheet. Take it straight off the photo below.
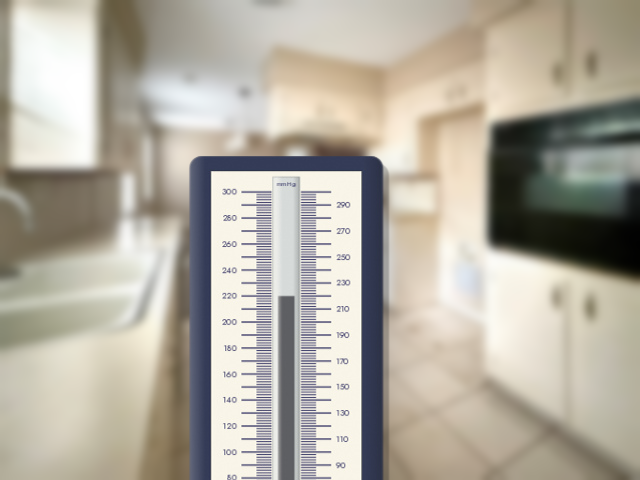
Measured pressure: 220 mmHg
